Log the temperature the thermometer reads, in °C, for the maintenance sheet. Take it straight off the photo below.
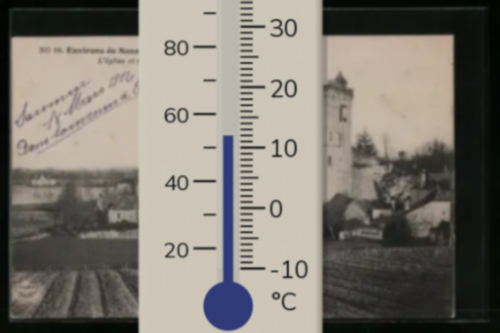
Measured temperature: 12 °C
